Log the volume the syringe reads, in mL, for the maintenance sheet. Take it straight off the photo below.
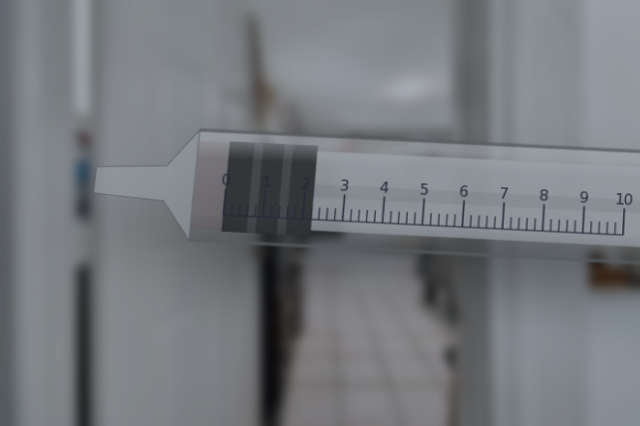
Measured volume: 0 mL
